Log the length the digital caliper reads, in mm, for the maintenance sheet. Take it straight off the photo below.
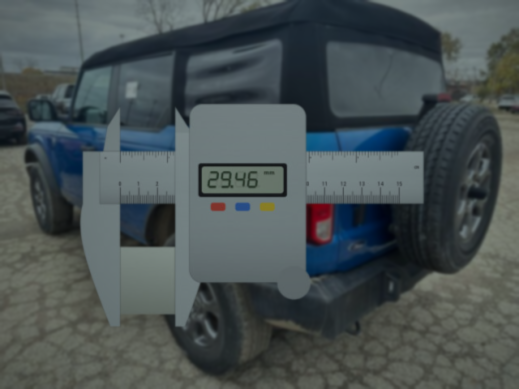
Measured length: 29.46 mm
